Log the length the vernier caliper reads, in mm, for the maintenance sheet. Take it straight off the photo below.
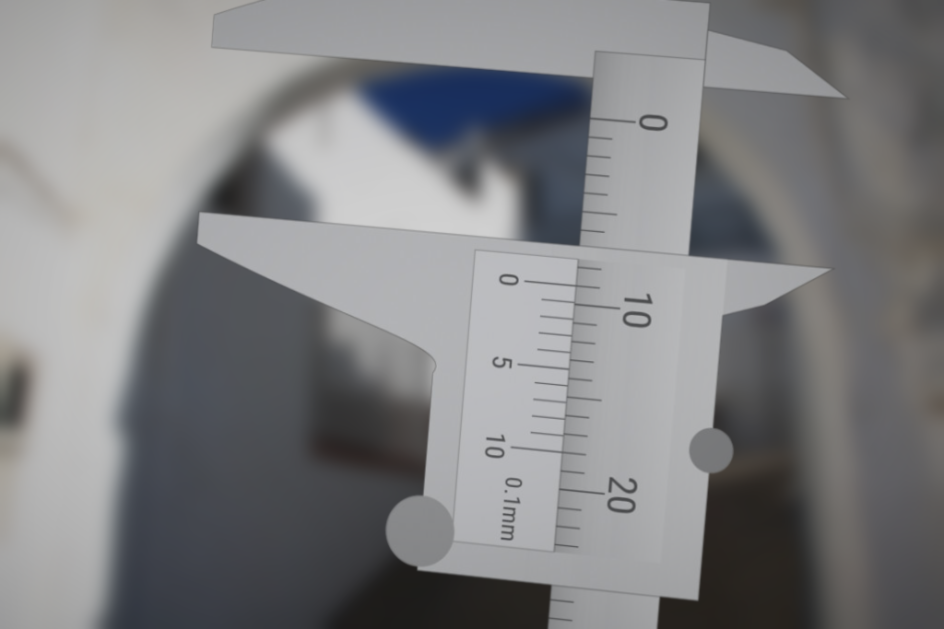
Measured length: 9.0 mm
